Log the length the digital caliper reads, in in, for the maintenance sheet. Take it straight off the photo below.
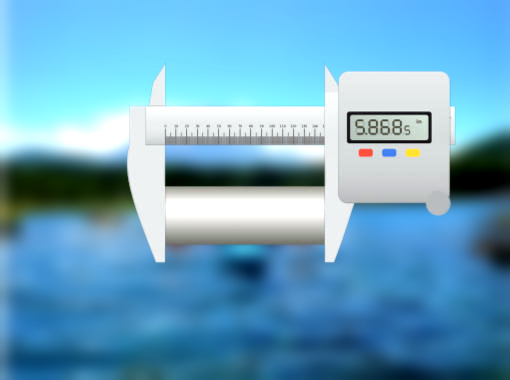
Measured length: 5.8685 in
